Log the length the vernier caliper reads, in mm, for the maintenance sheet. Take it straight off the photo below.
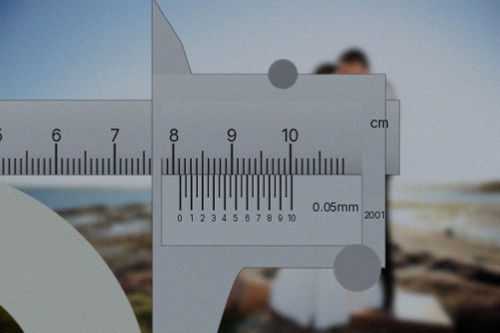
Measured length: 81.2 mm
